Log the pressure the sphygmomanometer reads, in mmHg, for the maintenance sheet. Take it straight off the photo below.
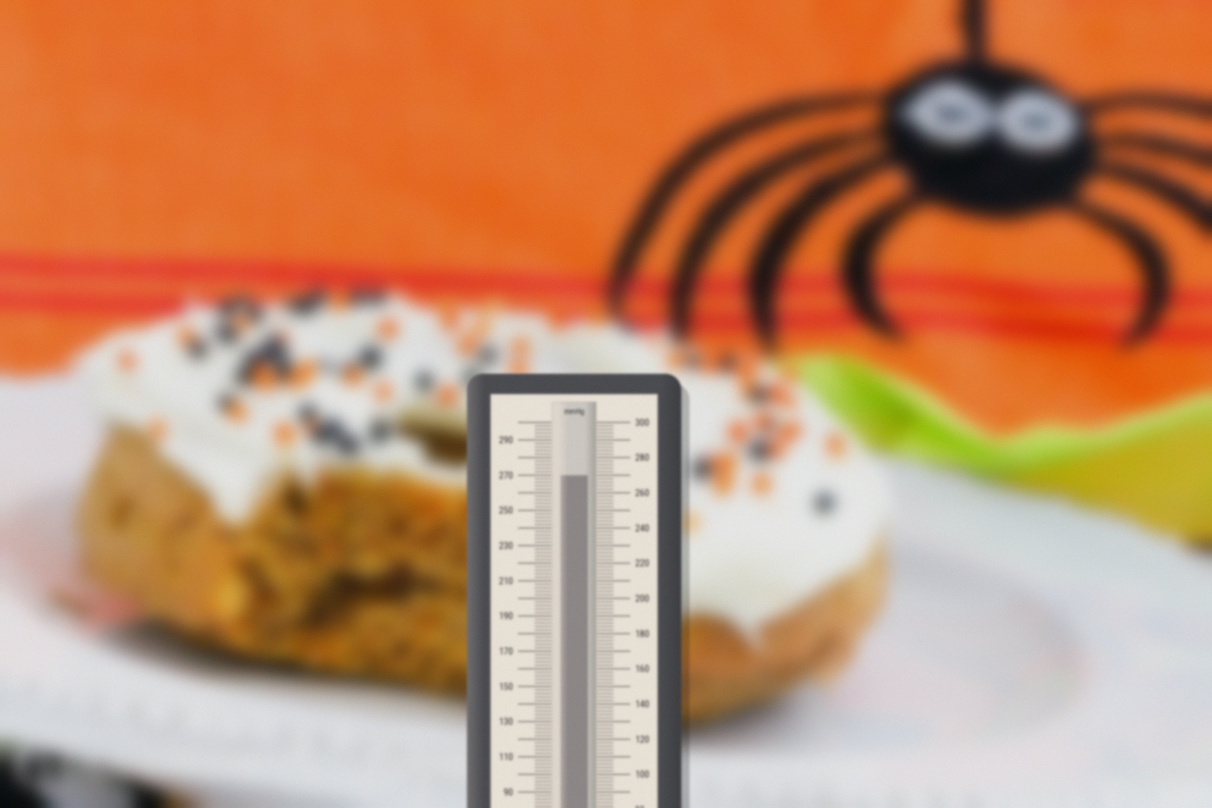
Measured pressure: 270 mmHg
